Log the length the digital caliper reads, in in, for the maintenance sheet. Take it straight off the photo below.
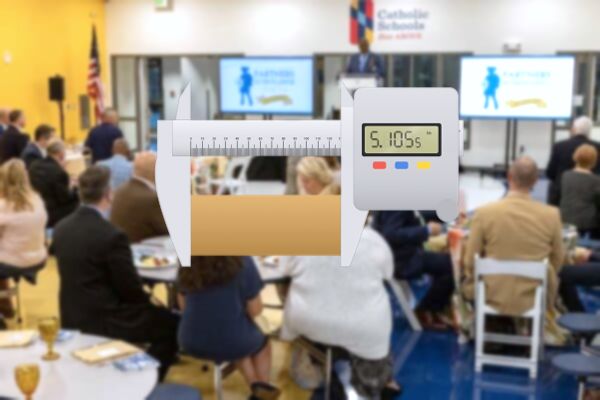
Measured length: 5.1055 in
